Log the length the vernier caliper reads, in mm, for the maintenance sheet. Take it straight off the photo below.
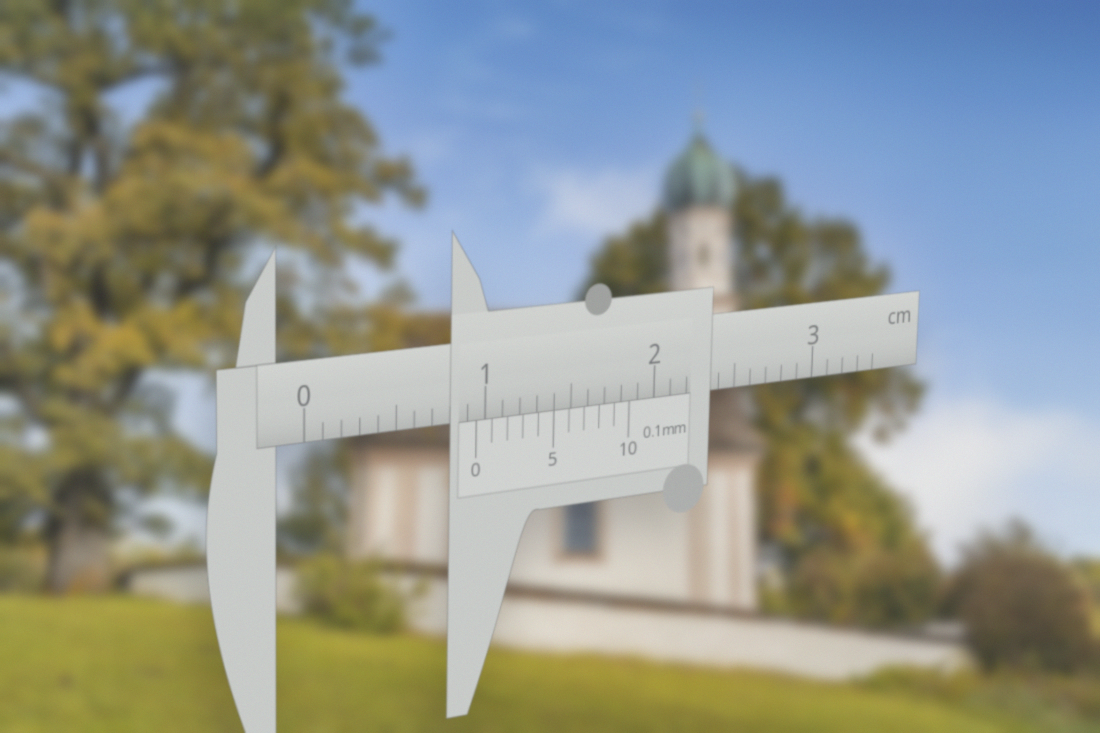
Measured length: 9.5 mm
